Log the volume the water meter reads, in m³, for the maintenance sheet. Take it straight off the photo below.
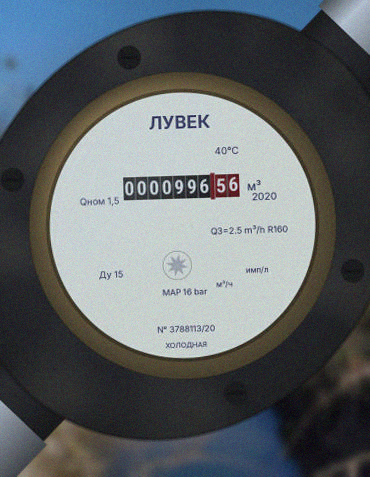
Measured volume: 996.56 m³
